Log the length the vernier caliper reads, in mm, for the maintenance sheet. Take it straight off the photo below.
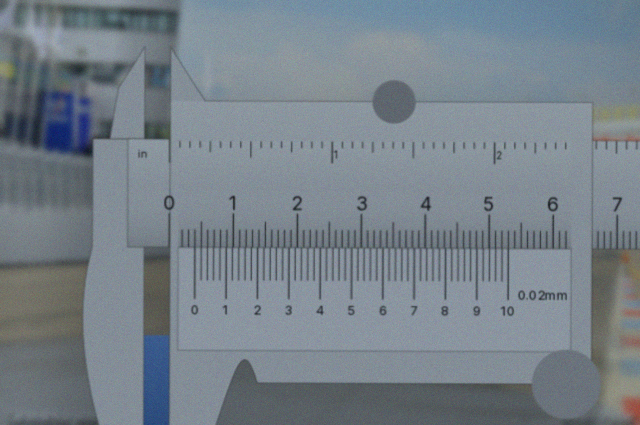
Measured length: 4.0 mm
